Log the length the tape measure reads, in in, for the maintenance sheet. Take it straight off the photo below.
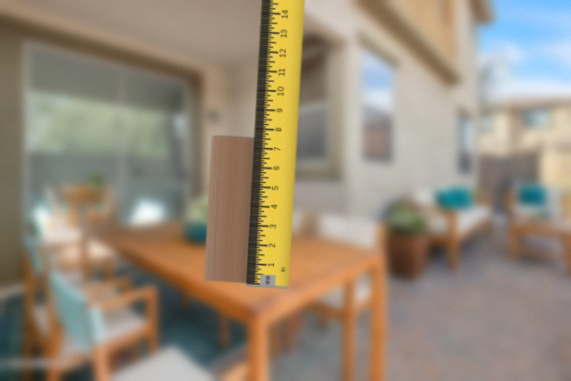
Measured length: 7.5 in
